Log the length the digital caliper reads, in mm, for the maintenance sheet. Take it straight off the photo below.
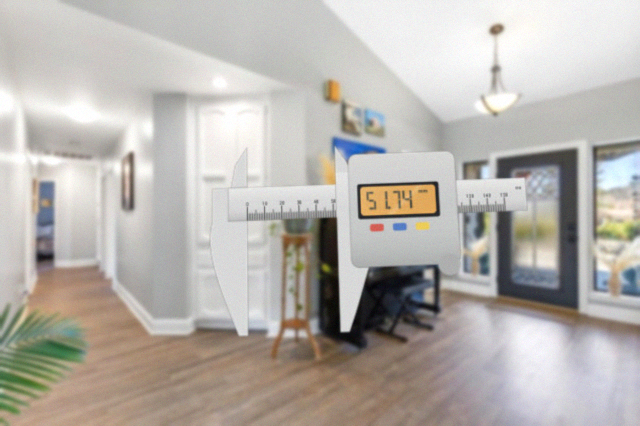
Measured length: 51.74 mm
